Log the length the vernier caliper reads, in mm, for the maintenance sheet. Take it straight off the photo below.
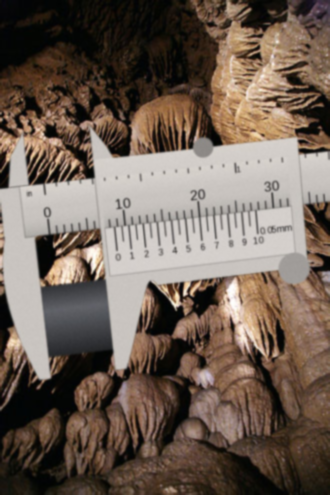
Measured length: 8.6 mm
